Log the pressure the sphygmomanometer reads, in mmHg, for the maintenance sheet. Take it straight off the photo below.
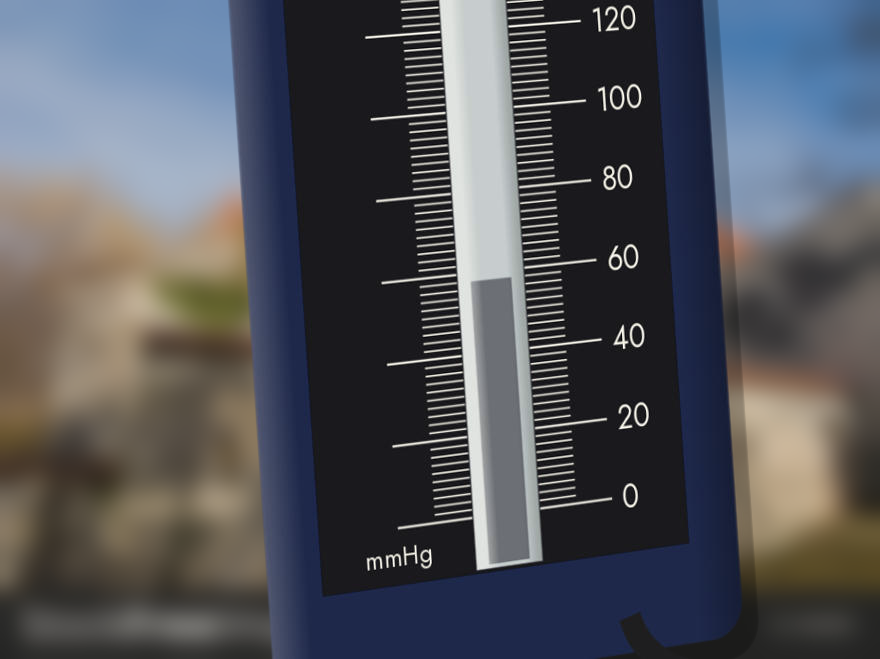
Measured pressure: 58 mmHg
